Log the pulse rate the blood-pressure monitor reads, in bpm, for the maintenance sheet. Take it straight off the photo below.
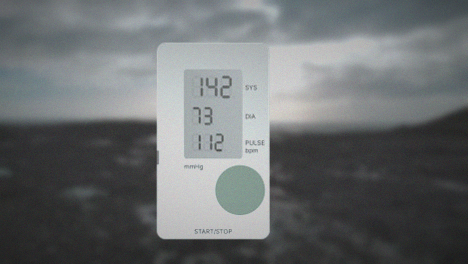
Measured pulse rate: 112 bpm
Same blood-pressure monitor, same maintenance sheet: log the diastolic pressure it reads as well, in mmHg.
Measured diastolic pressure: 73 mmHg
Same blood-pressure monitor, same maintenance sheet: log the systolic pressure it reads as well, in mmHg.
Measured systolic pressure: 142 mmHg
